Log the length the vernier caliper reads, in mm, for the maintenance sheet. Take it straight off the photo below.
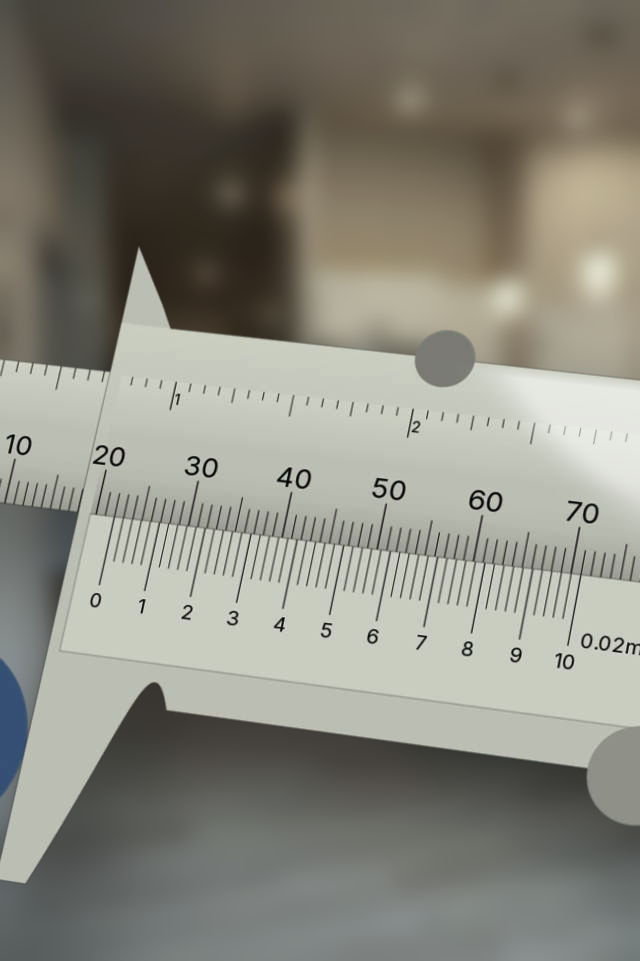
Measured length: 22.0 mm
